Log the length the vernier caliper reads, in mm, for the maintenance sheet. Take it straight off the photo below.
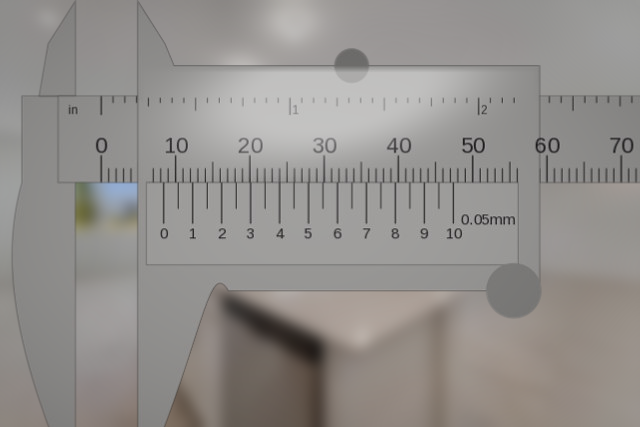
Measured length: 8.4 mm
